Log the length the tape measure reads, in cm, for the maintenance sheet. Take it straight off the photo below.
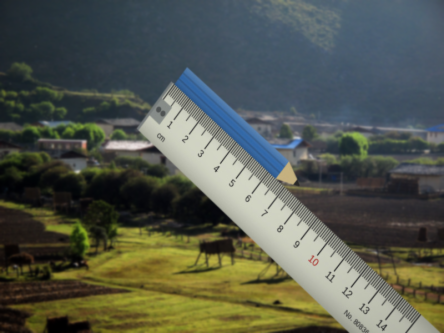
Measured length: 7.5 cm
